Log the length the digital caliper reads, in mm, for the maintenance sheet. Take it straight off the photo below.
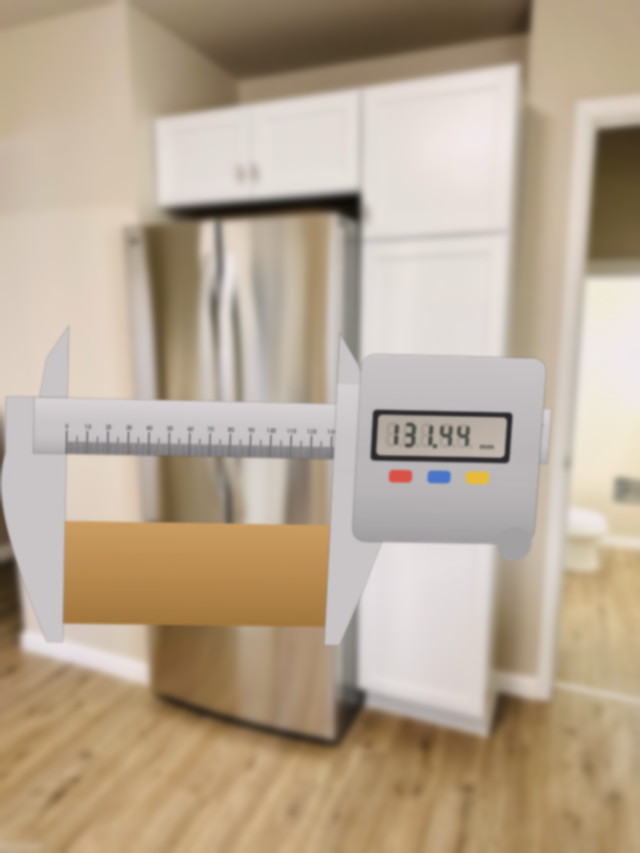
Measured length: 131.44 mm
